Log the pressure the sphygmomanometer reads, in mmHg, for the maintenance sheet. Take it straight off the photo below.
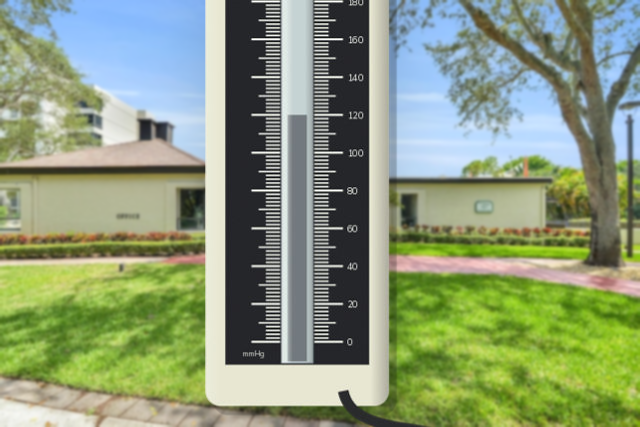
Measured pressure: 120 mmHg
